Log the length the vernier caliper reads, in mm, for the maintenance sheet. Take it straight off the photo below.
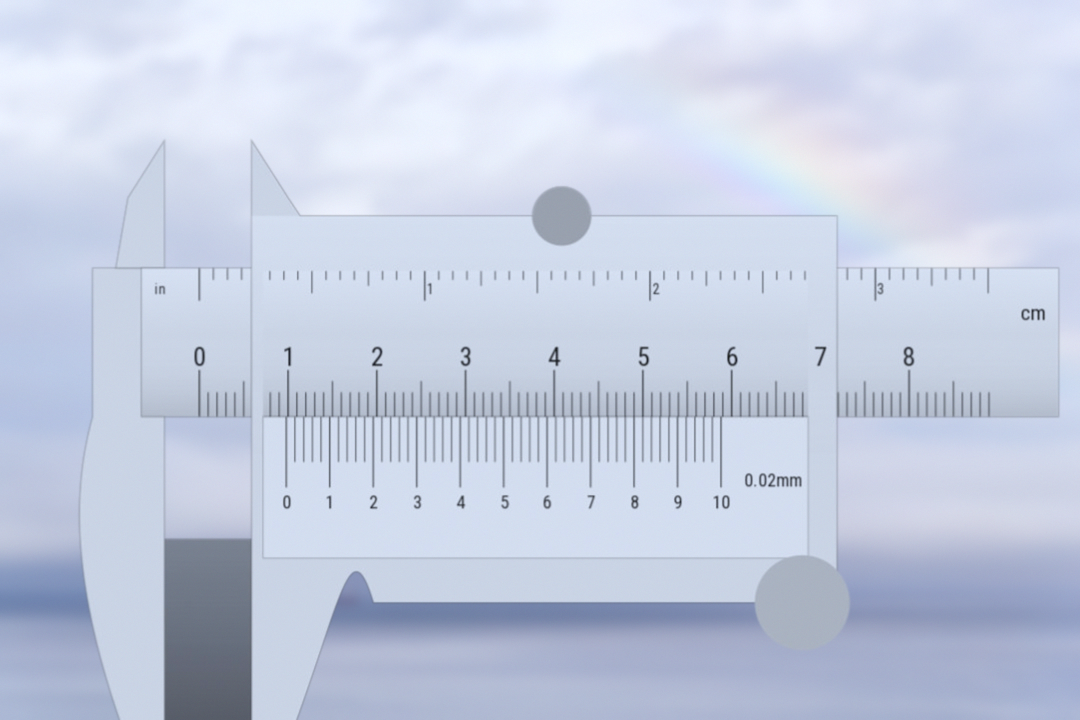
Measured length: 9.8 mm
